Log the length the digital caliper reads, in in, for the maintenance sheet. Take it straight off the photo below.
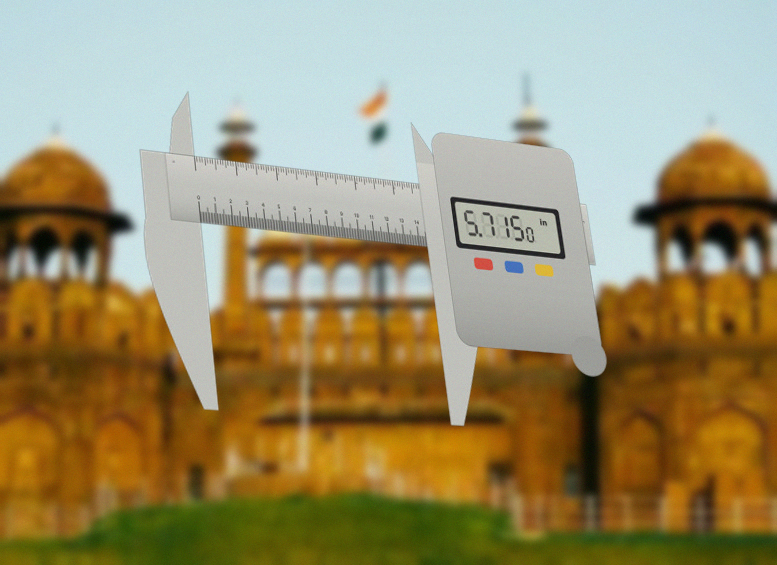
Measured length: 5.7150 in
